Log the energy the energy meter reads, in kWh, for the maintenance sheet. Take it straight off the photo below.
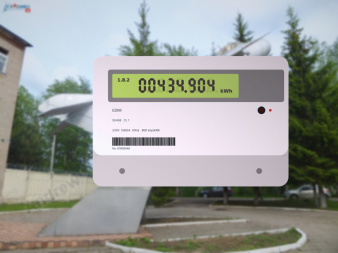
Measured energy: 434.904 kWh
